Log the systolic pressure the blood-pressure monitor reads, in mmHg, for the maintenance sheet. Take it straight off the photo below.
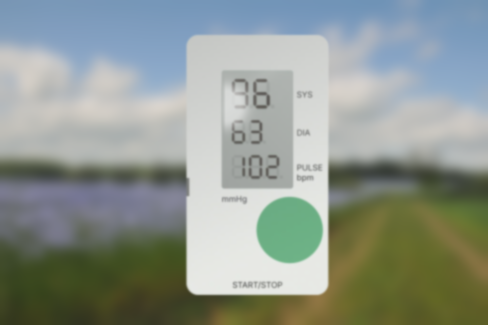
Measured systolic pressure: 96 mmHg
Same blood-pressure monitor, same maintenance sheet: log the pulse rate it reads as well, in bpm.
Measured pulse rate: 102 bpm
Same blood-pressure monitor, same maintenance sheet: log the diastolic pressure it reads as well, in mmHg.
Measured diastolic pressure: 63 mmHg
